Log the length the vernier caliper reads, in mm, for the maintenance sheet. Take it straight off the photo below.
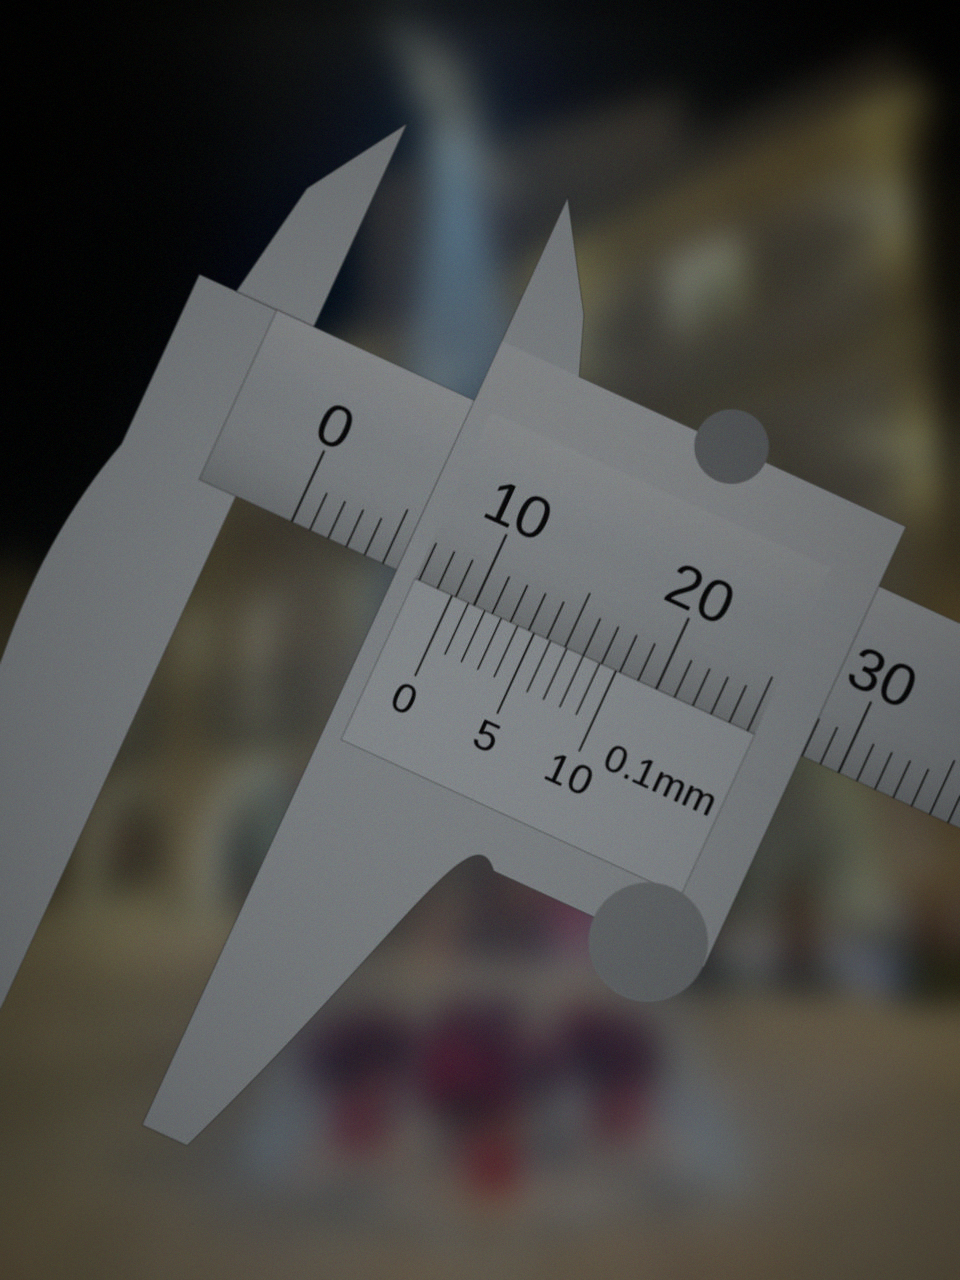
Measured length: 8.8 mm
